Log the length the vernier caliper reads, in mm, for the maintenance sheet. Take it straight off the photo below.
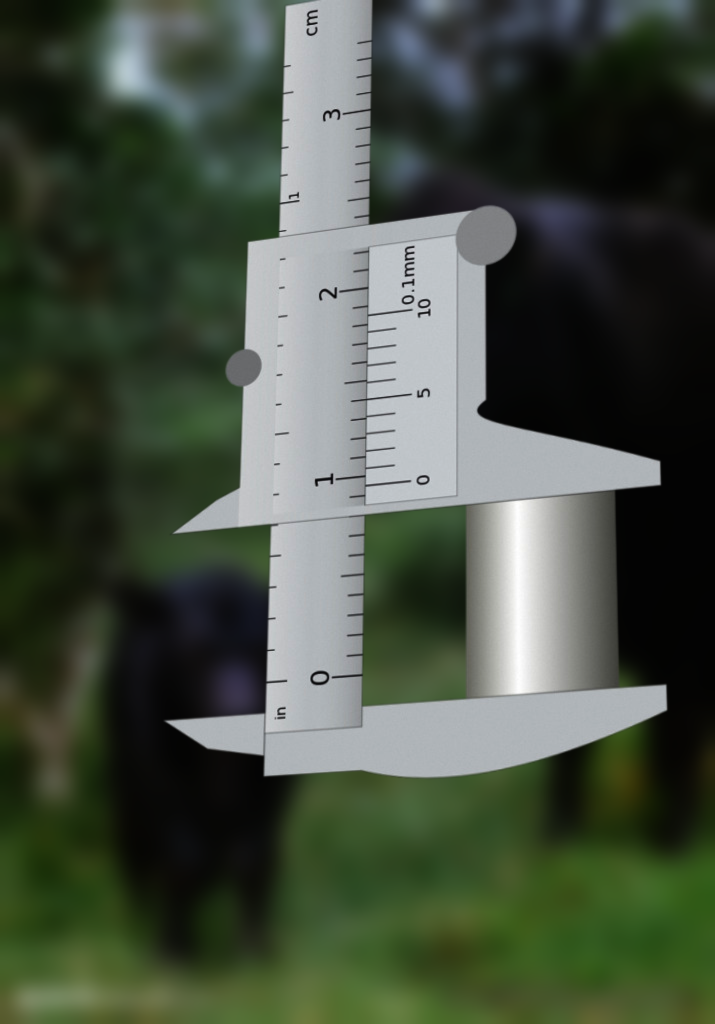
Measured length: 9.5 mm
